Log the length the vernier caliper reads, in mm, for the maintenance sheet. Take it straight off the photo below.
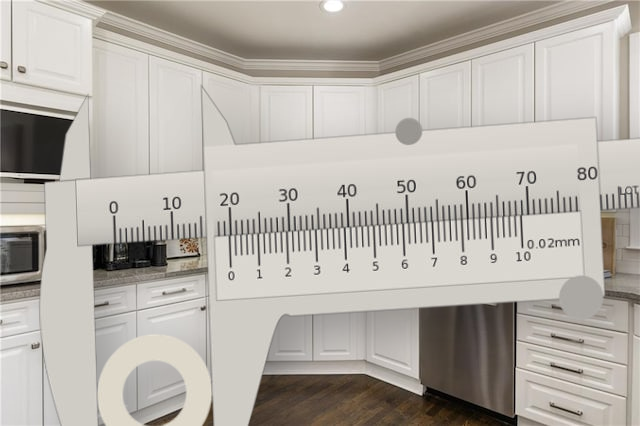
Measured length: 19.8 mm
